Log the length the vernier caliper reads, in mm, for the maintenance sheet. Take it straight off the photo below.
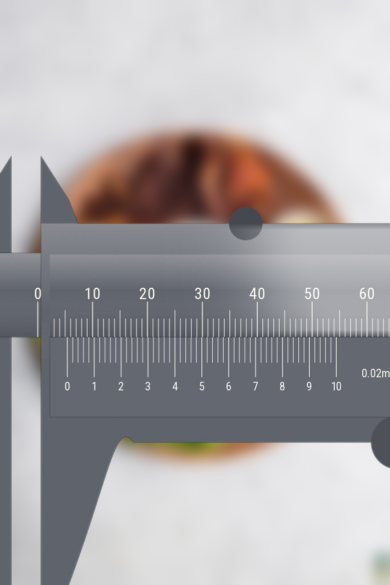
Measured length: 5.4 mm
